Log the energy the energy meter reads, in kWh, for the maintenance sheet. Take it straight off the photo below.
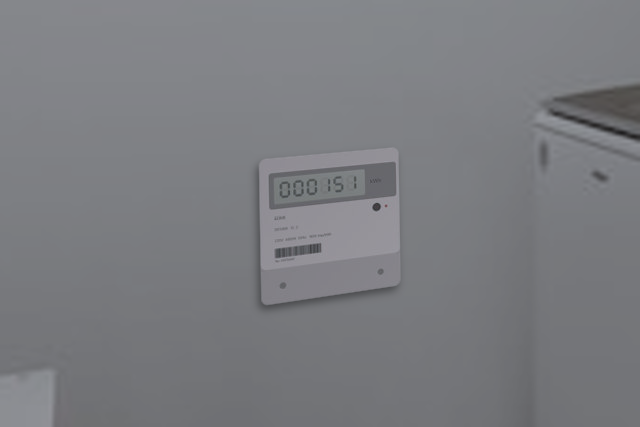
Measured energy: 151 kWh
